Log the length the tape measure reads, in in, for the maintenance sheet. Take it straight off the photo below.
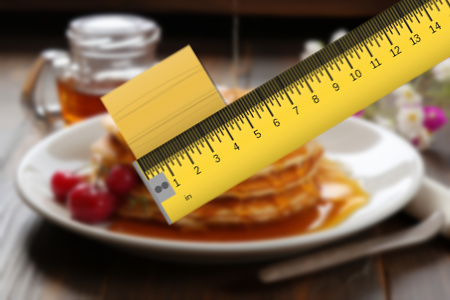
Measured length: 4.5 in
